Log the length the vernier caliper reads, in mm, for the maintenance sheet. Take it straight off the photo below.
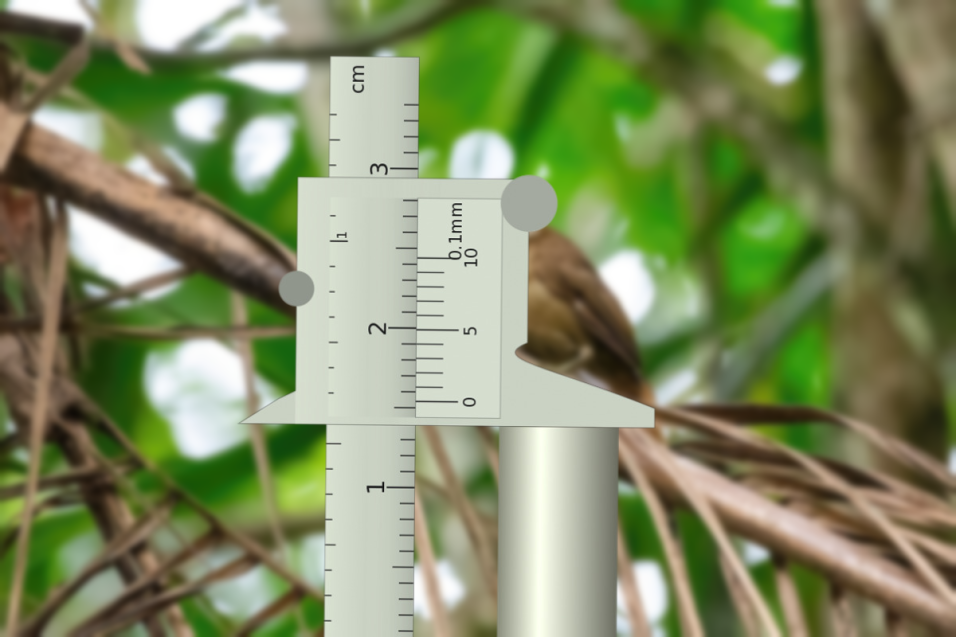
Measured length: 15.4 mm
